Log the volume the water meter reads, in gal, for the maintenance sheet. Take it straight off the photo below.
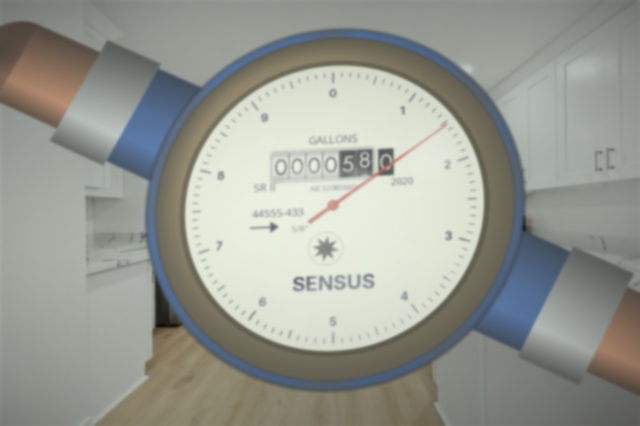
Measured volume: 581.5 gal
